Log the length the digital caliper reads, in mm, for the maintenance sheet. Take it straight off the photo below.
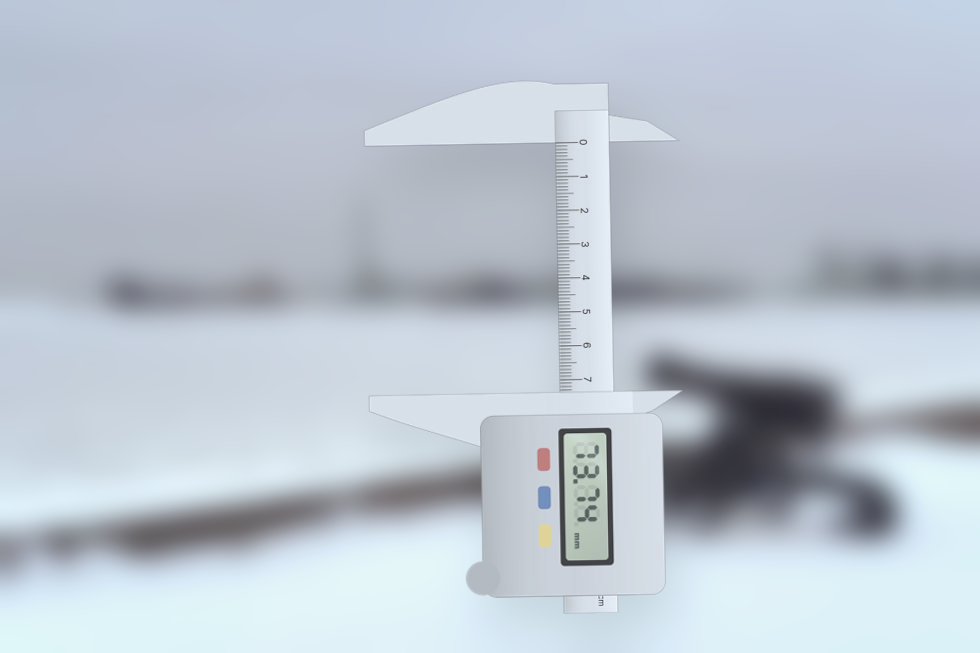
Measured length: 73.74 mm
